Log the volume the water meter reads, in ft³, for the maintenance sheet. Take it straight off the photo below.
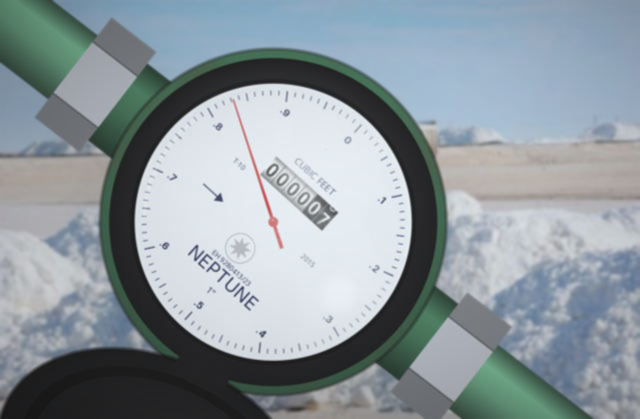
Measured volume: 6.83 ft³
